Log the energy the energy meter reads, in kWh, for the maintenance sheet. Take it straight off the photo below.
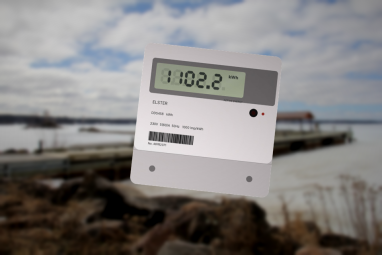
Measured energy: 1102.2 kWh
